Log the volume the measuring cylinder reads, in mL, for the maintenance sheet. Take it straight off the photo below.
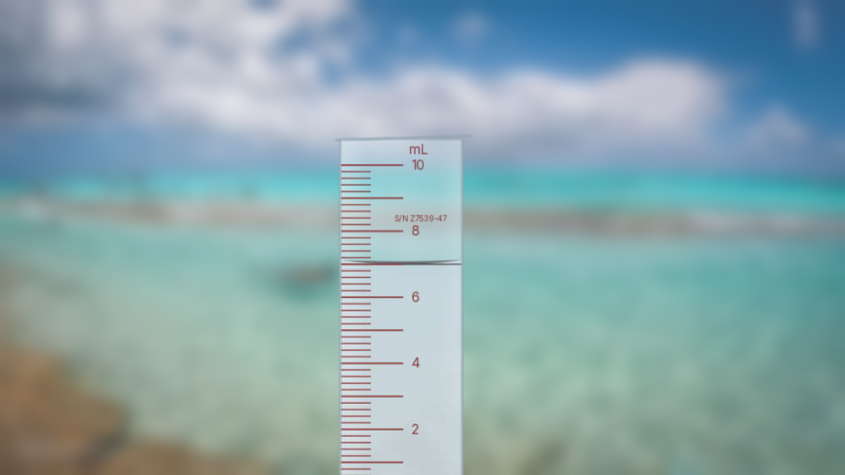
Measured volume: 7 mL
